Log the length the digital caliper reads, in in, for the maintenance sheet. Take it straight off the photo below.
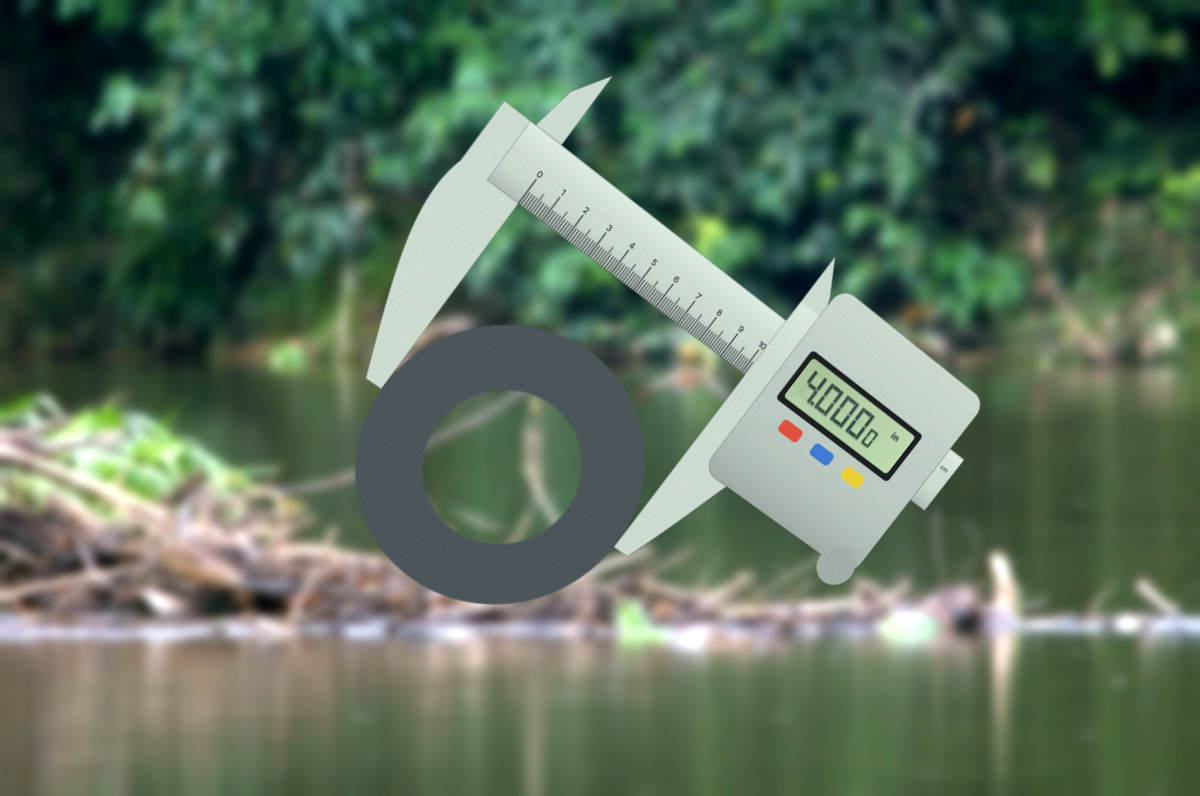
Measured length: 4.0000 in
